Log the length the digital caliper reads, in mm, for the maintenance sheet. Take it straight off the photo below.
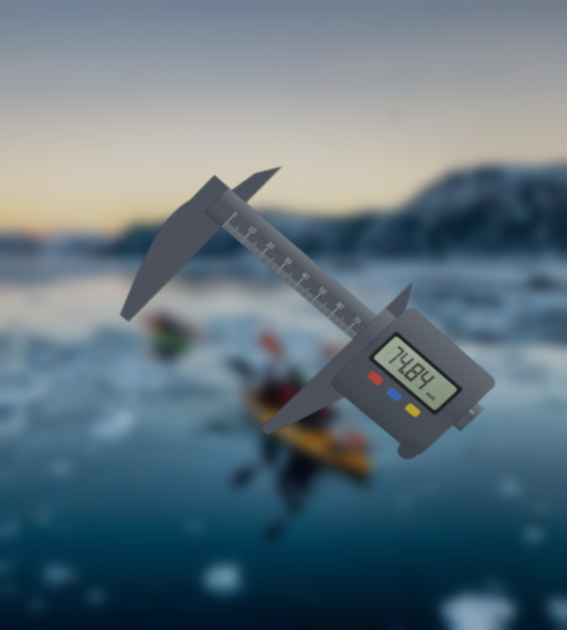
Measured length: 74.84 mm
